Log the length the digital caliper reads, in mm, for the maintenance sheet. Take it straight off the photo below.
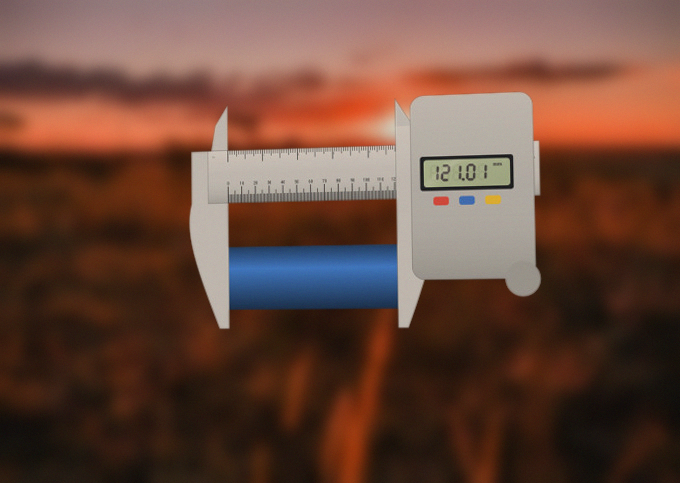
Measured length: 121.01 mm
